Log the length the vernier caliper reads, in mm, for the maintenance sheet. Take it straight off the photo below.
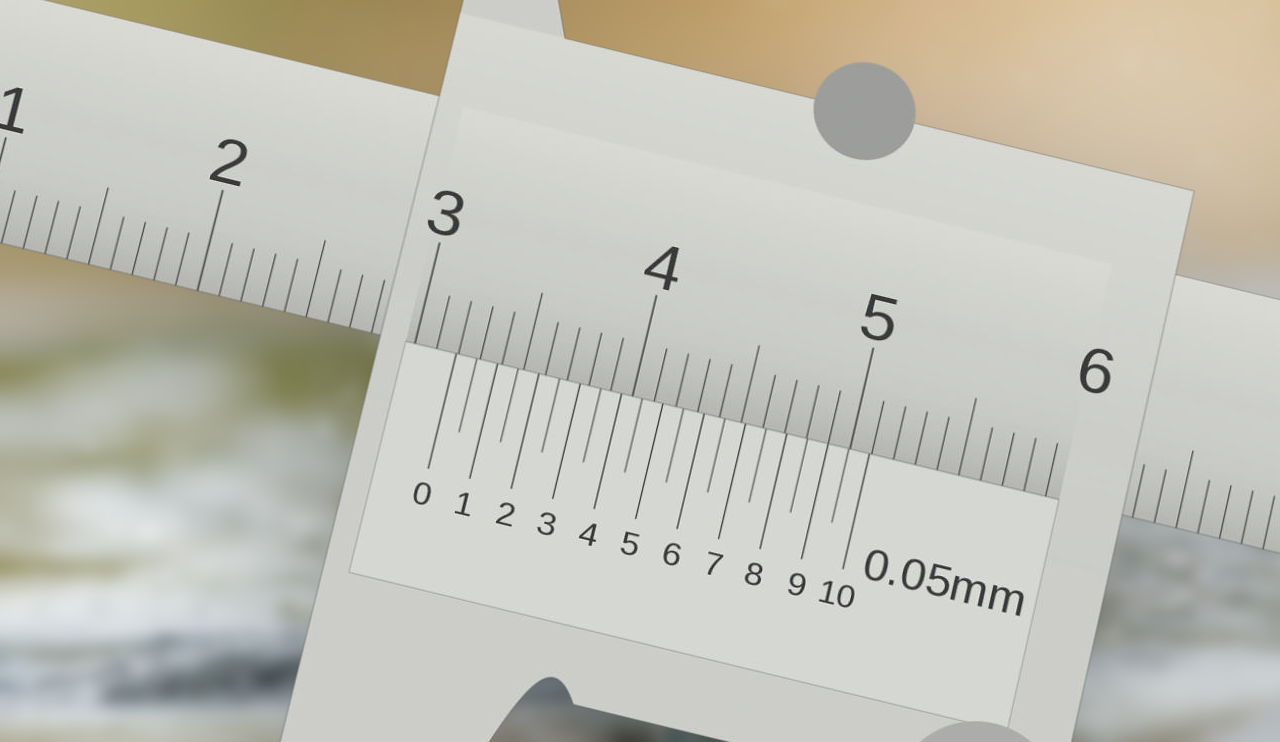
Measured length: 31.9 mm
